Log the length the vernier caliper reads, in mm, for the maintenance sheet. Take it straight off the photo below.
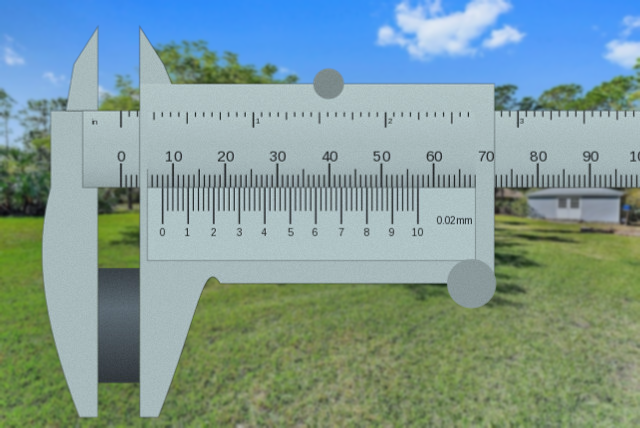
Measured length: 8.0 mm
